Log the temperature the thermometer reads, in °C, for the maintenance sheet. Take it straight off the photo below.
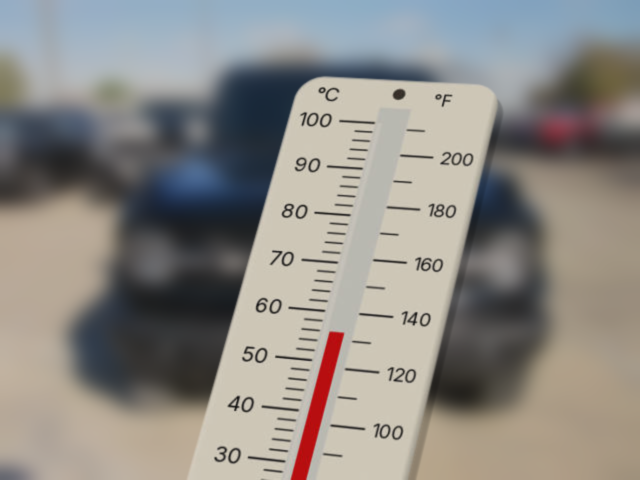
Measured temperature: 56 °C
